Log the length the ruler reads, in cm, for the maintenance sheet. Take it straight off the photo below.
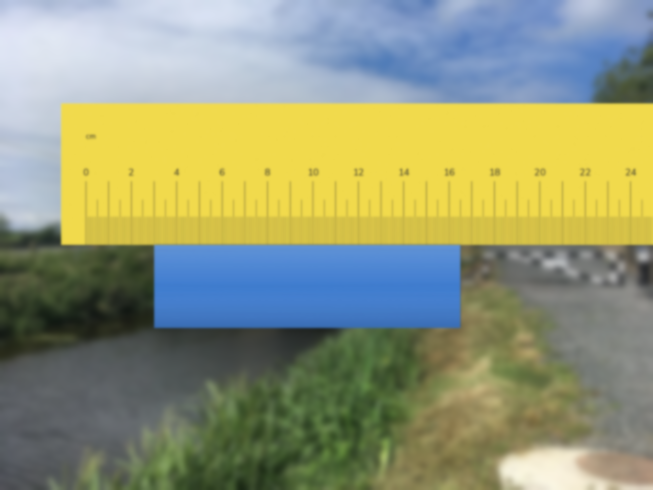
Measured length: 13.5 cm
